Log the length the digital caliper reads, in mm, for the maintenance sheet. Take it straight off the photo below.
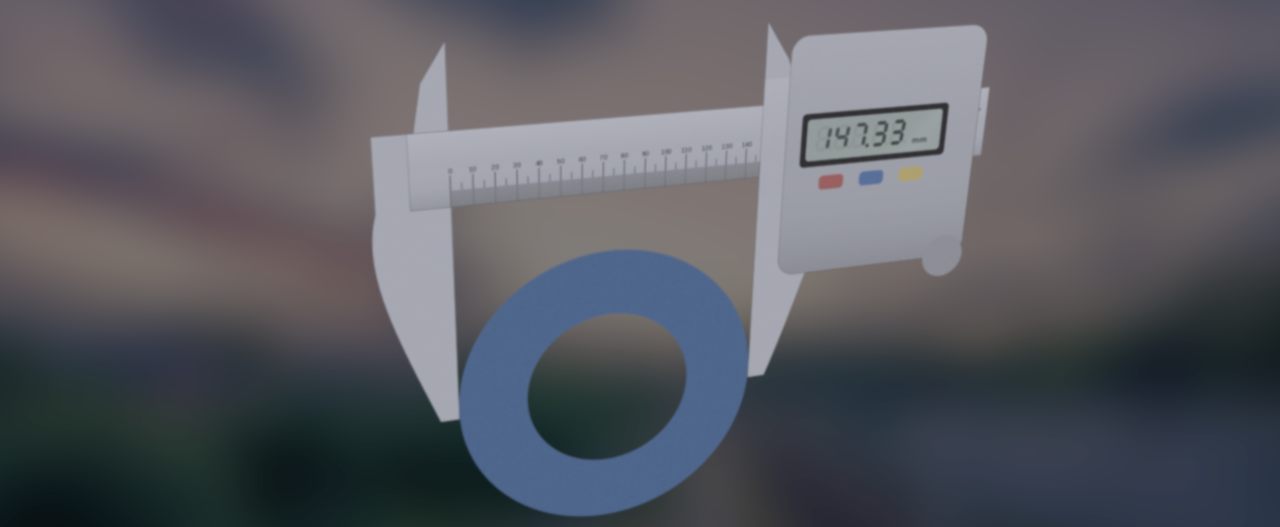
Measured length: 147.33 mm
